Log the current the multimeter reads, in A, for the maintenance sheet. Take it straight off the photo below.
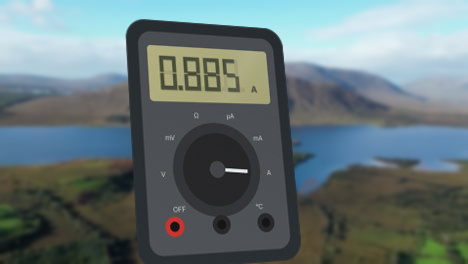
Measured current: 0.885 A
